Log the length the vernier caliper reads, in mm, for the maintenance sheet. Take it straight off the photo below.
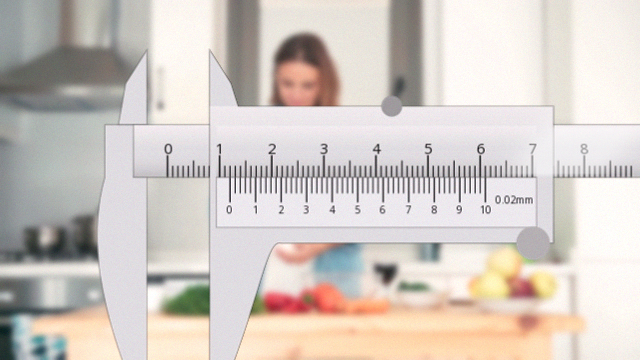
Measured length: 12.0 mm
